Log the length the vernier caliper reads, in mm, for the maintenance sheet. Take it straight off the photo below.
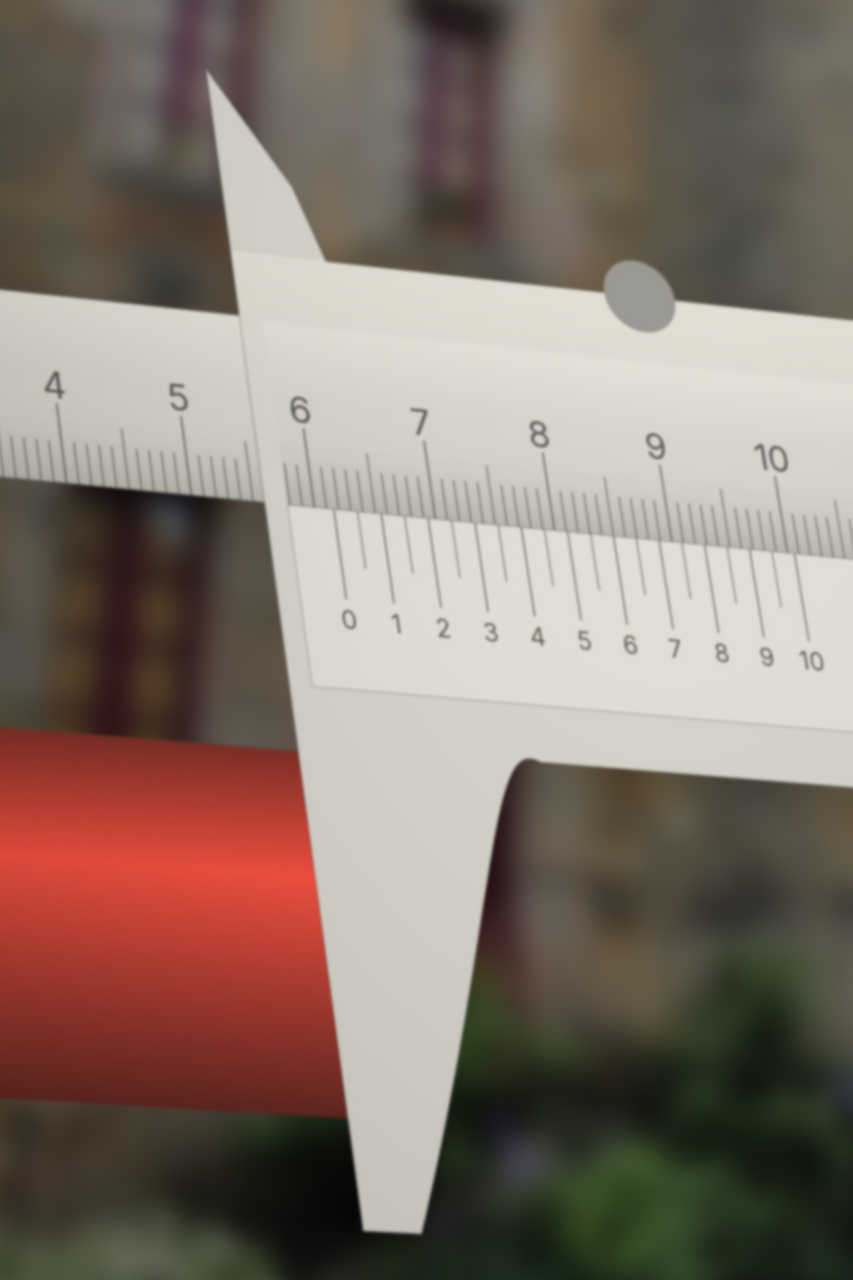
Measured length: 61.6 mm
